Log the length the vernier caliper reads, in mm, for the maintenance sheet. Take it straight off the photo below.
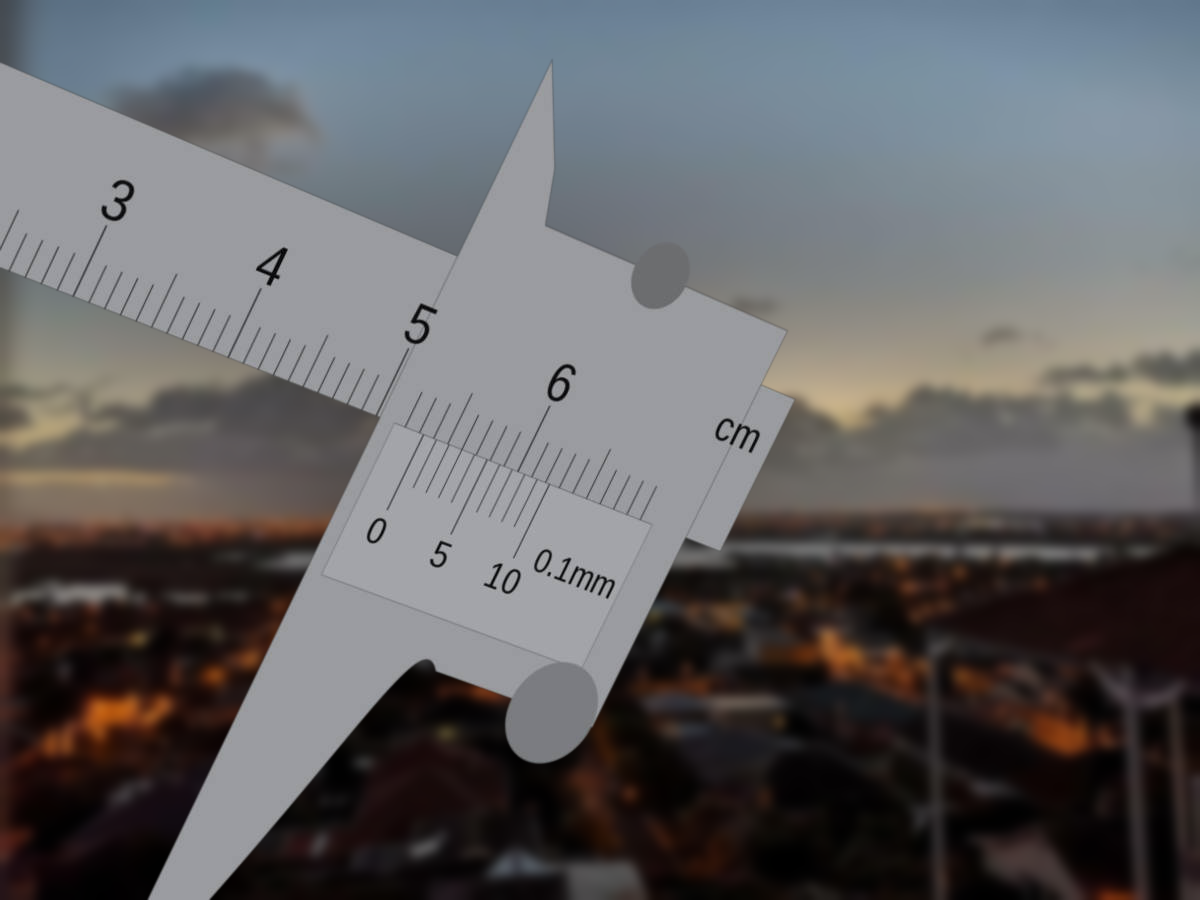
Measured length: 53.3 mm
